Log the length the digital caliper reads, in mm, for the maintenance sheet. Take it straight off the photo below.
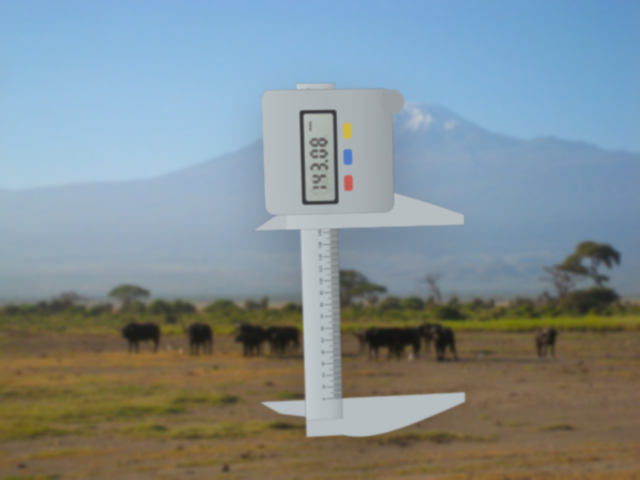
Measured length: 143.08 mm
